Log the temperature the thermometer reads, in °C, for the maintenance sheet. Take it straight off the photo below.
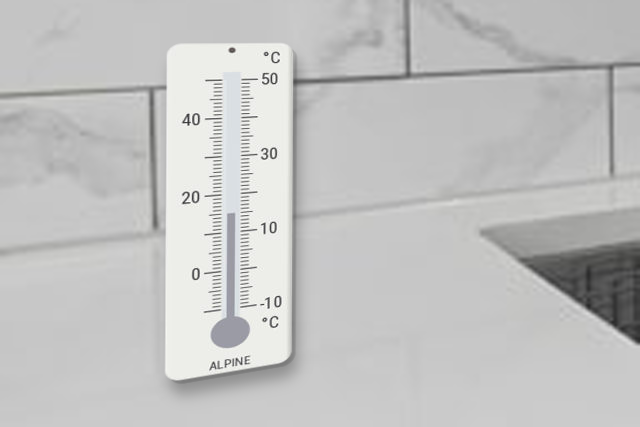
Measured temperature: 15 °C
